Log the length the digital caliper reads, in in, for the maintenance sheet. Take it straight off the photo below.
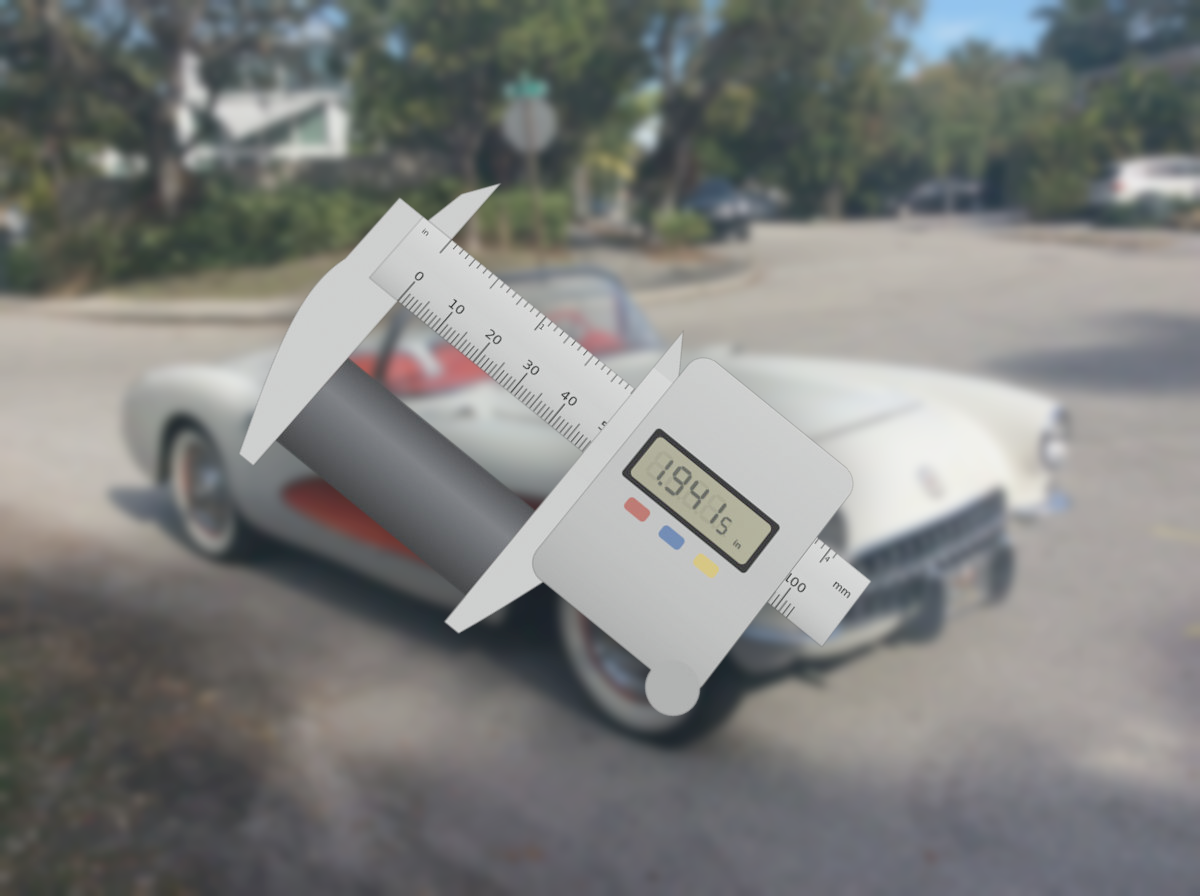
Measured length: 1.9415 in
